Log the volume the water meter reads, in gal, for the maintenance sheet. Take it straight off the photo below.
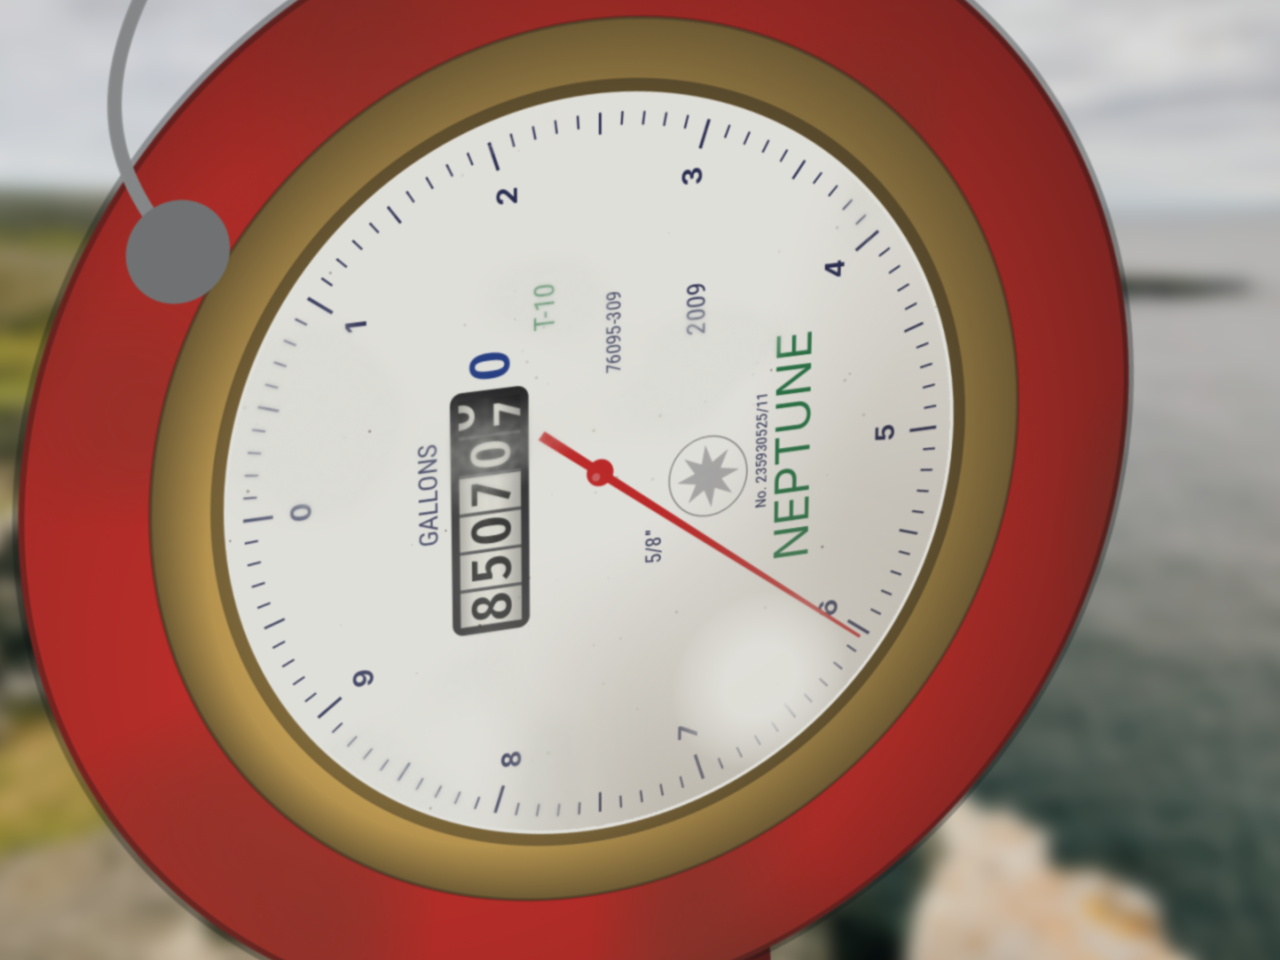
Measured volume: 8507066.0 gal
